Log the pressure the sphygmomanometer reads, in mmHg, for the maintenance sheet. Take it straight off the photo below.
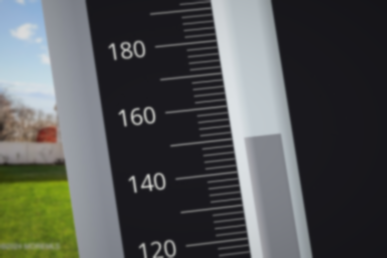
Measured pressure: 150 mmHg
